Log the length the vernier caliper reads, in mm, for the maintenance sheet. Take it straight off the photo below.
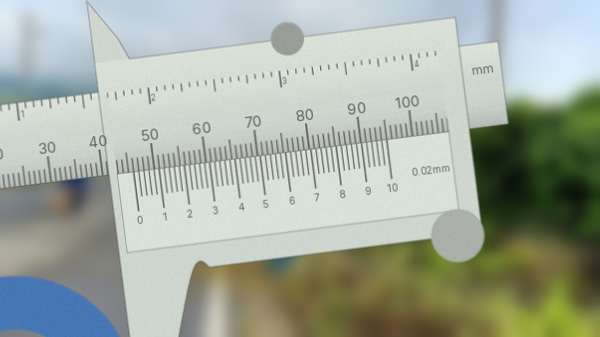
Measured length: 46.0 mm
